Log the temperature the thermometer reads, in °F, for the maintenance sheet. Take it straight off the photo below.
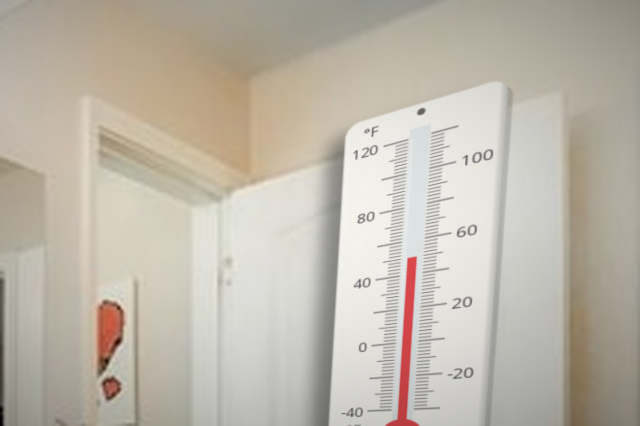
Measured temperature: 50 °F
